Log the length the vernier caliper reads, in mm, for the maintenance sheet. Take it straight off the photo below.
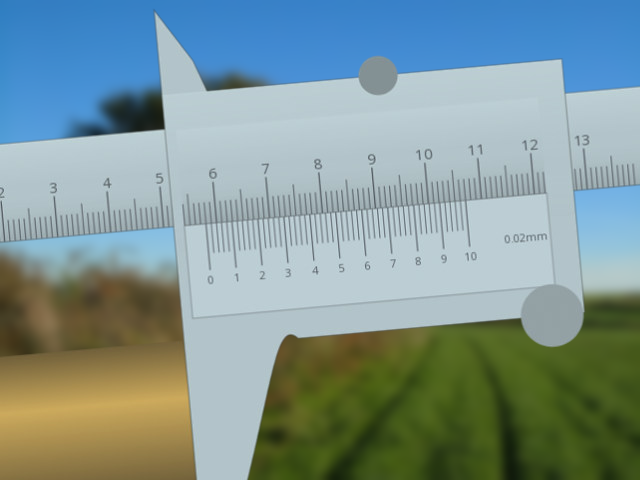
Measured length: 58.0 mm
